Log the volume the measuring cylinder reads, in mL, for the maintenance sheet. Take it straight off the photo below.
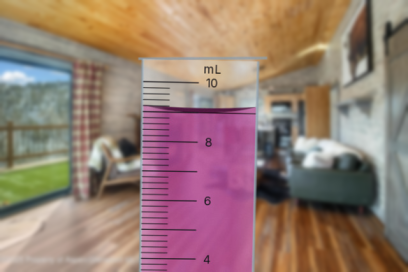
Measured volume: 9 mL
